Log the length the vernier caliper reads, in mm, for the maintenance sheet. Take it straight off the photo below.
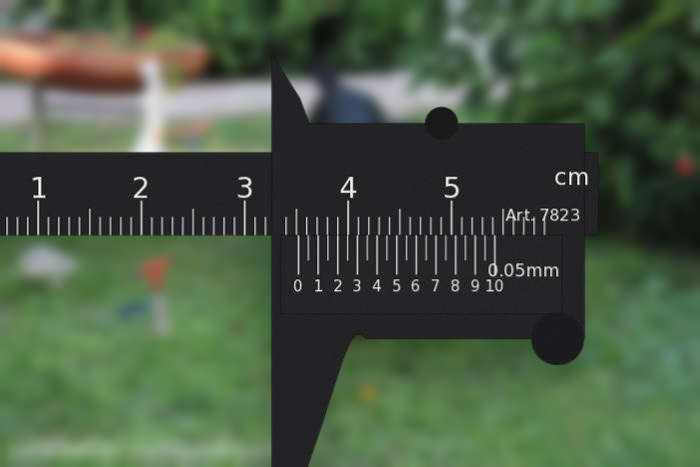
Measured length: 35.2 mm
